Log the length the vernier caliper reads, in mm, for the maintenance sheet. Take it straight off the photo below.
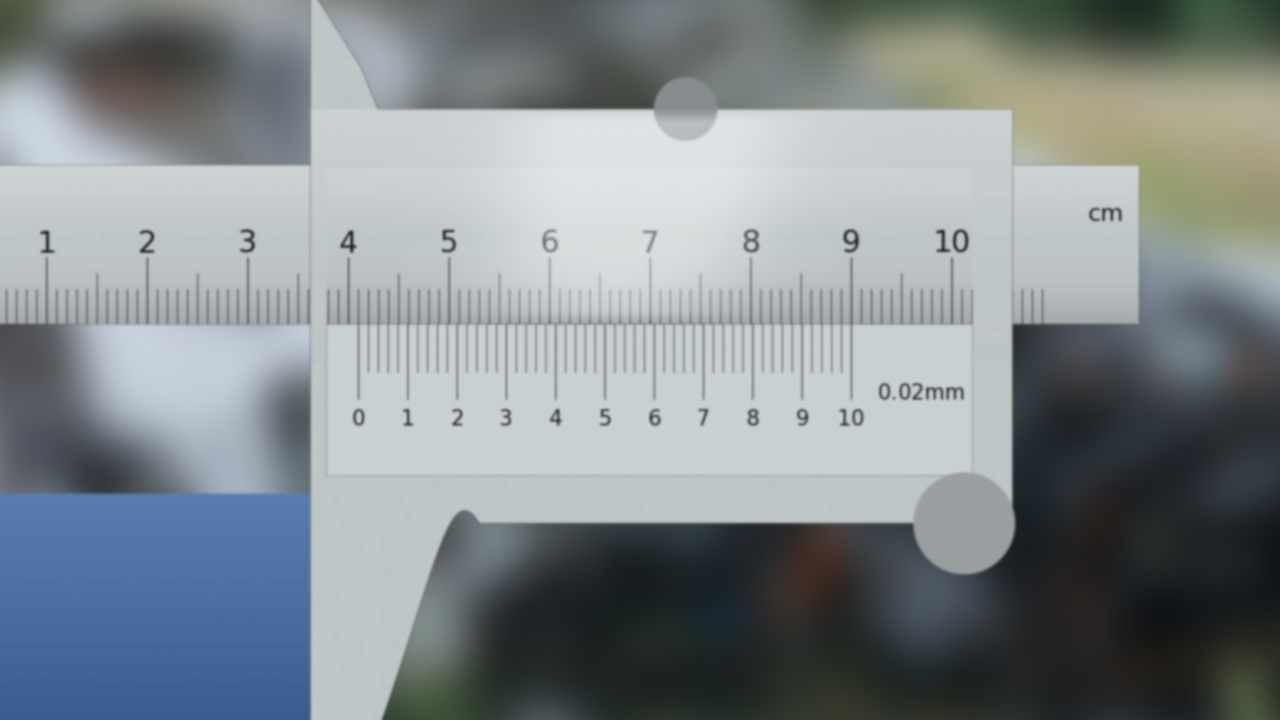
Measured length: 41.0 mm
